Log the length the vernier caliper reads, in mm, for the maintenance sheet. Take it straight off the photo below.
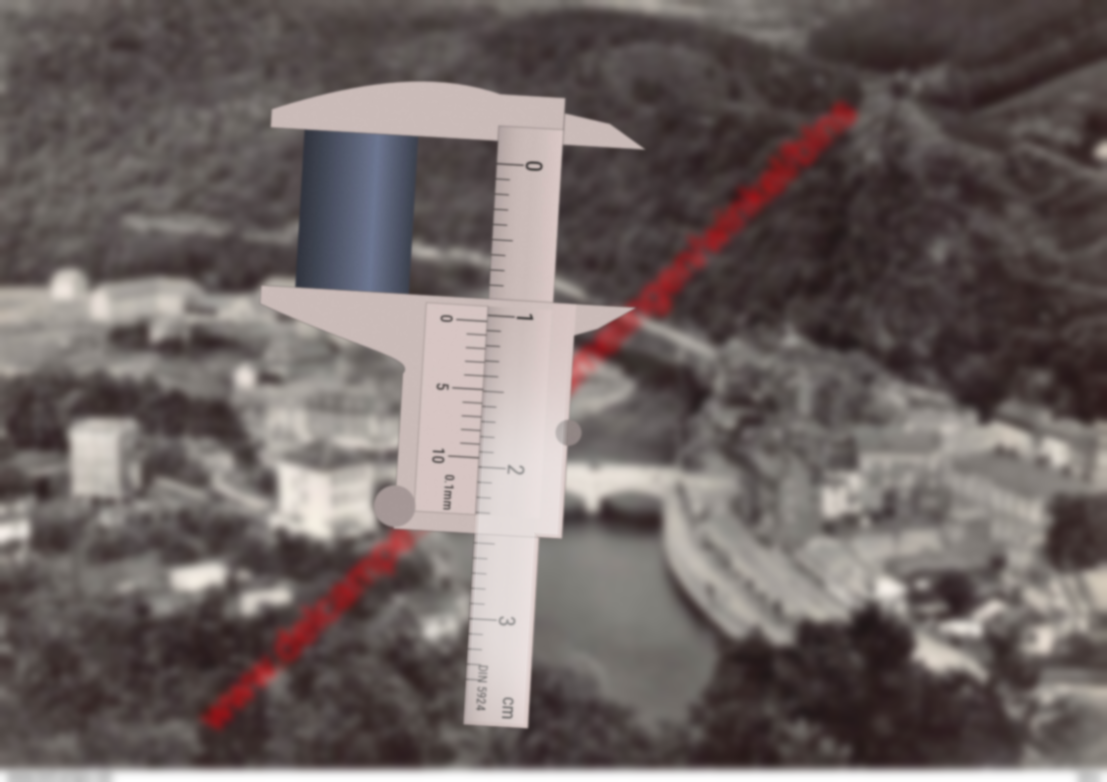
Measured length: 10.4 mm
